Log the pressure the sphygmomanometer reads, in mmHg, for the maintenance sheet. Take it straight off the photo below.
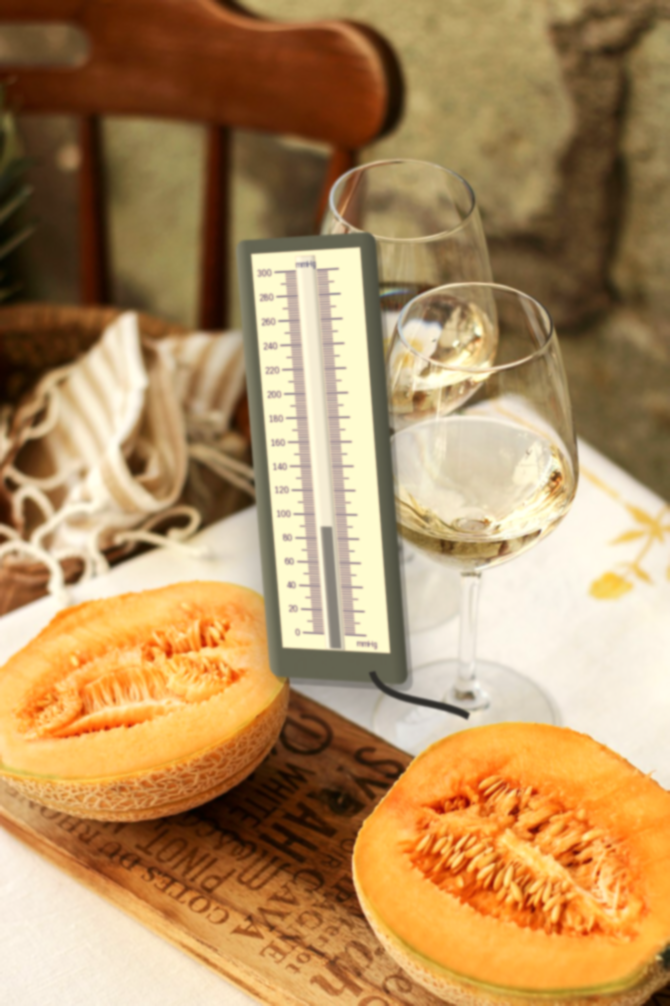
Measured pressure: 90 mmHg
